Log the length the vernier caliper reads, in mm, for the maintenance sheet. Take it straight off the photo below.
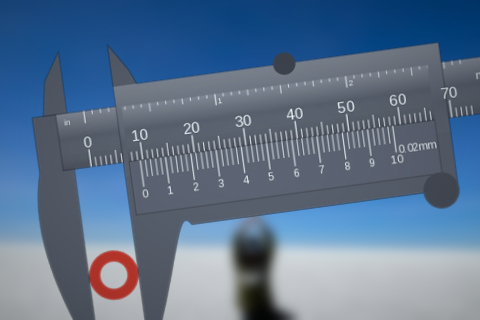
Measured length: 9.5 mm
